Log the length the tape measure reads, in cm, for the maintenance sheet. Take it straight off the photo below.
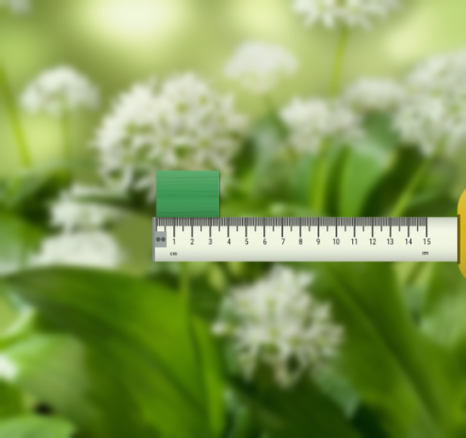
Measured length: 3.5 cm
